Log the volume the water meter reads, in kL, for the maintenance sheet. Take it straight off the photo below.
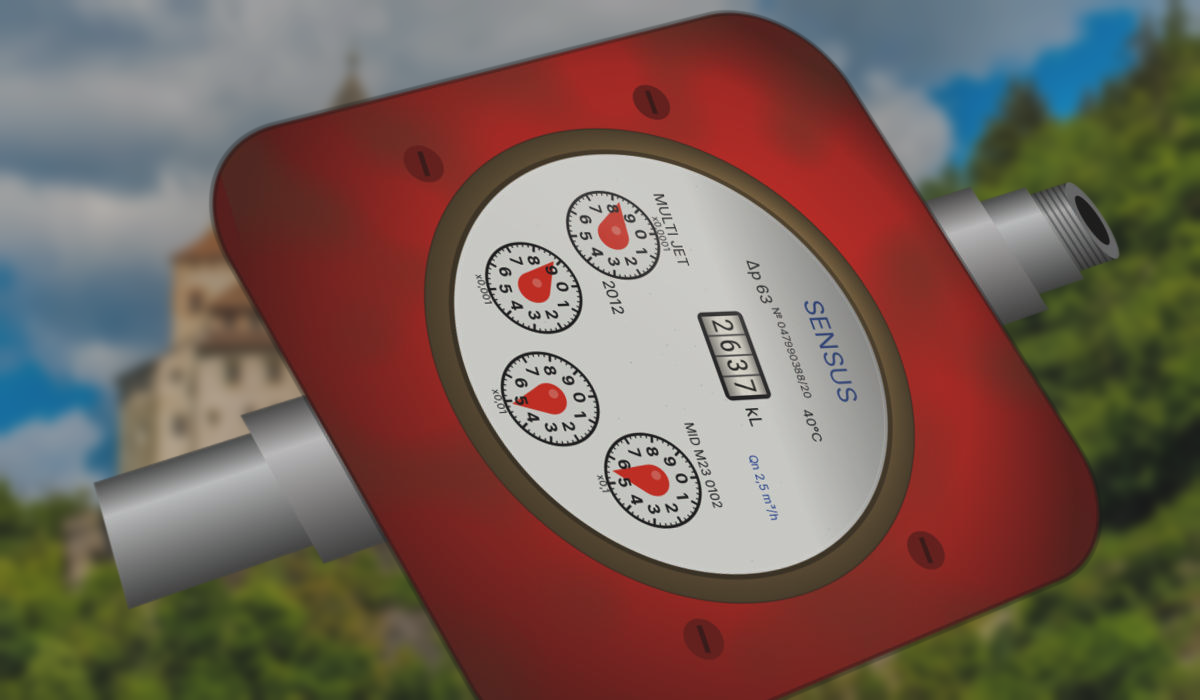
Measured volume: 2637.5488 kL
